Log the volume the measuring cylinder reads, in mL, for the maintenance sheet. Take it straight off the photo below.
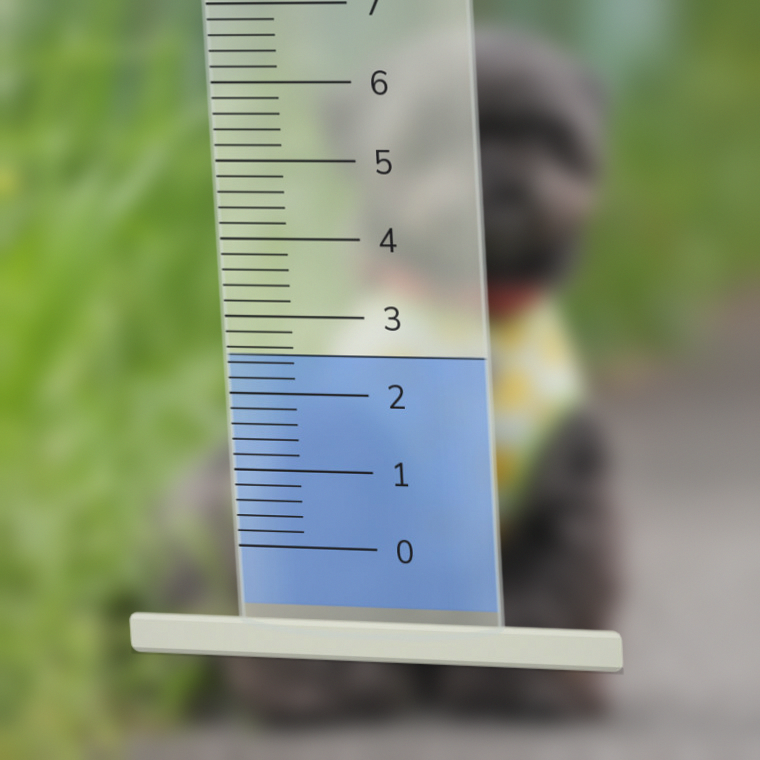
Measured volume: 2.5 mL
